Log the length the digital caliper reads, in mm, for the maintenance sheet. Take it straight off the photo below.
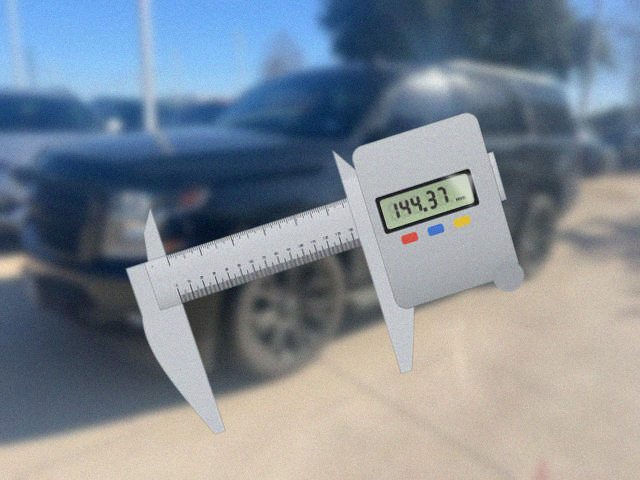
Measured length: 144.37 mm
